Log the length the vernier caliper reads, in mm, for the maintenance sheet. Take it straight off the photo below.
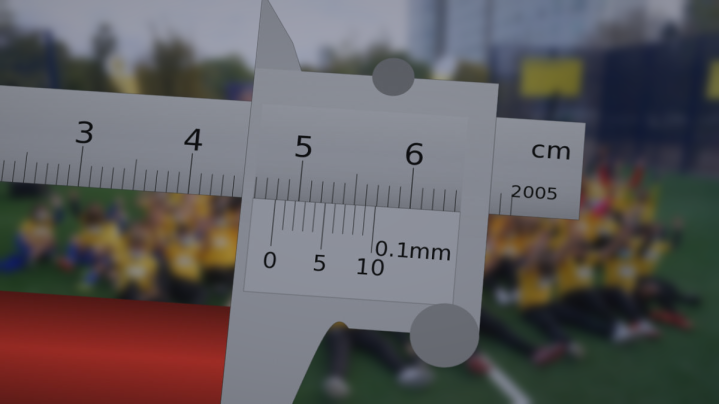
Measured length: 47.9 mm
